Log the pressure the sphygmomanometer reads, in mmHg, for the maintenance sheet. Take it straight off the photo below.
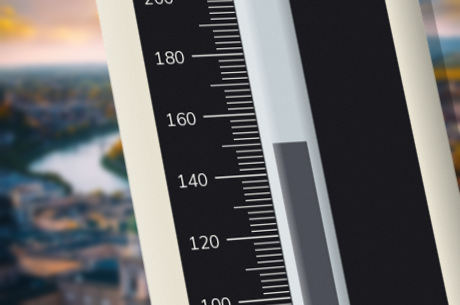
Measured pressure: 150 mmHg
